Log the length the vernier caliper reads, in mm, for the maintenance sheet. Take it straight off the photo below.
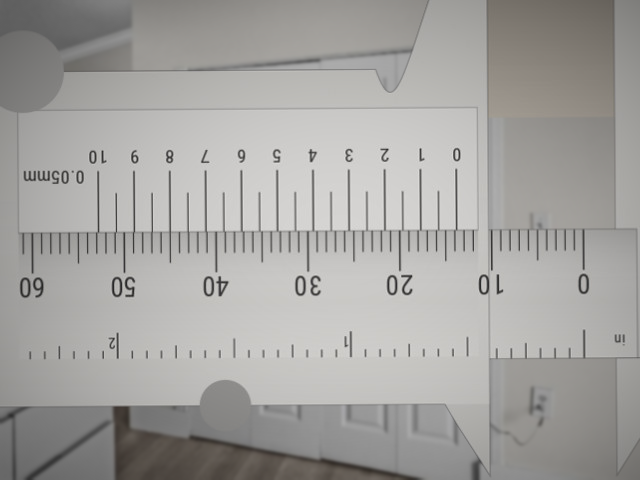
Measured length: 13.8 mm
